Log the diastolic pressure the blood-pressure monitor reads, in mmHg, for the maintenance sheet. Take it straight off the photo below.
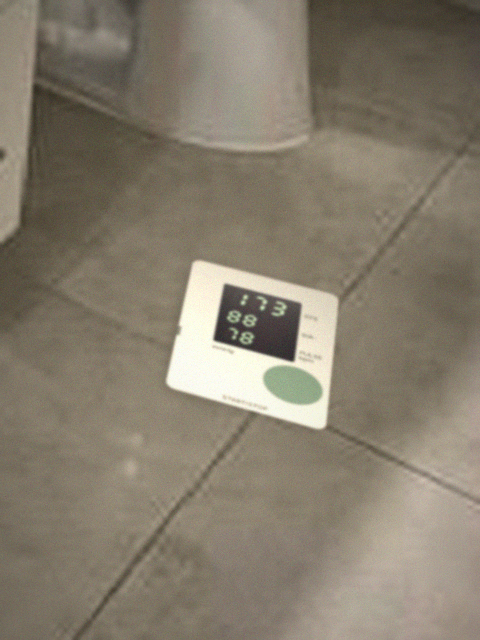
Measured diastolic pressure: 88 mmHg
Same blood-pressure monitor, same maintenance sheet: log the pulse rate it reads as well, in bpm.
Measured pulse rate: 78 bpm
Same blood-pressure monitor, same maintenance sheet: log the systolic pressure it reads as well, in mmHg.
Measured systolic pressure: 173 mmHg
